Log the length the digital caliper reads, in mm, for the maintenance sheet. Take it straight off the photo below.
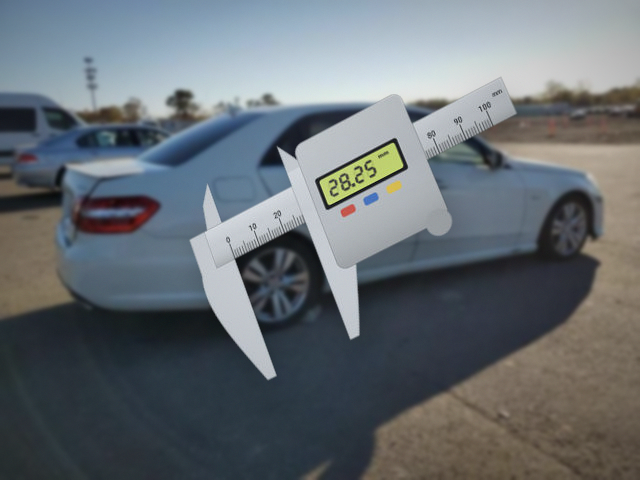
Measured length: 28.25 mm
